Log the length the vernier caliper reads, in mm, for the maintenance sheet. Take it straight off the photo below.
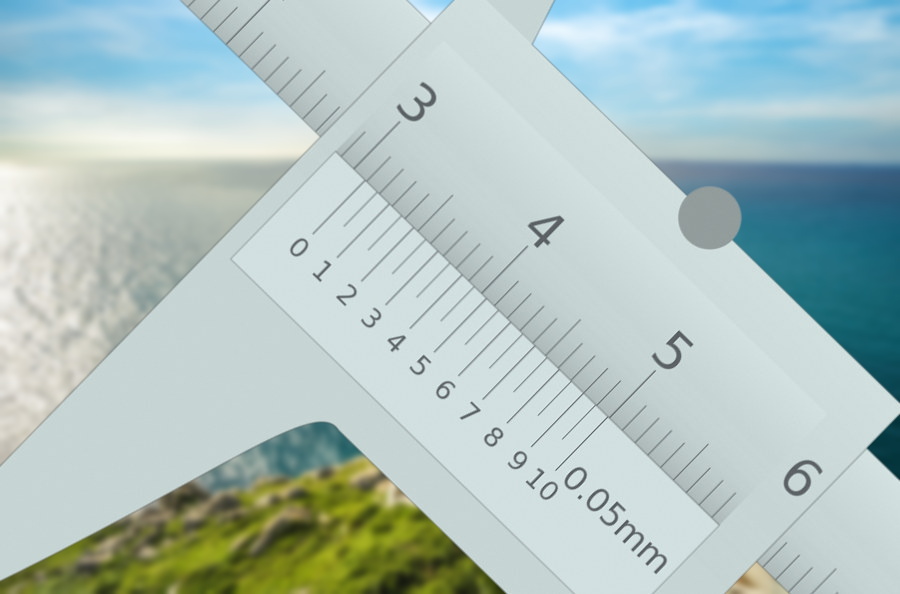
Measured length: 30.9 mm
